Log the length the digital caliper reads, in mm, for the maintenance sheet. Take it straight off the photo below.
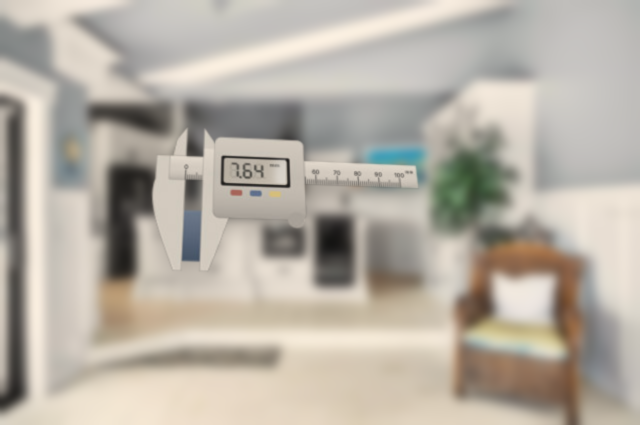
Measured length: 7.64 mm
